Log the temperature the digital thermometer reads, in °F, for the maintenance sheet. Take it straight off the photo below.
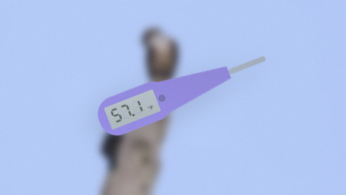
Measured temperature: 57.1 °F
